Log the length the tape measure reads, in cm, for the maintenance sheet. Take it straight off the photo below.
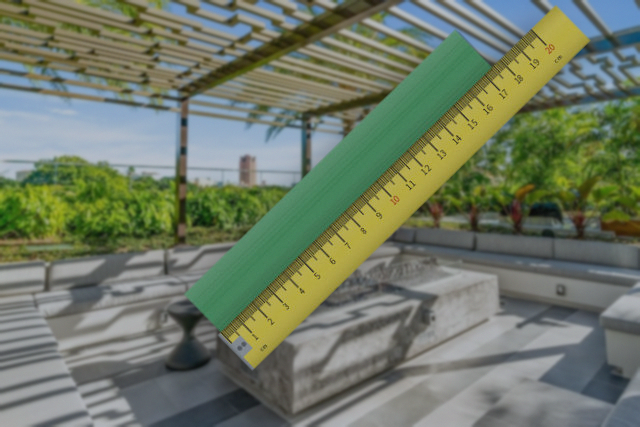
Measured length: 17.5 cm
